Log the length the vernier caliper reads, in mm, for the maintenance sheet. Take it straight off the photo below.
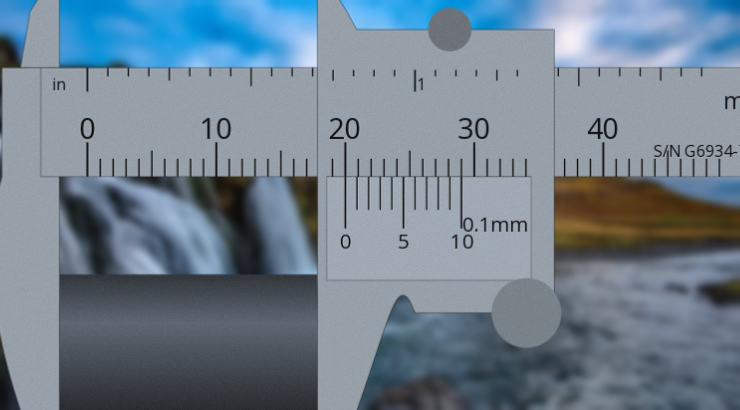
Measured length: 20.0 mm
